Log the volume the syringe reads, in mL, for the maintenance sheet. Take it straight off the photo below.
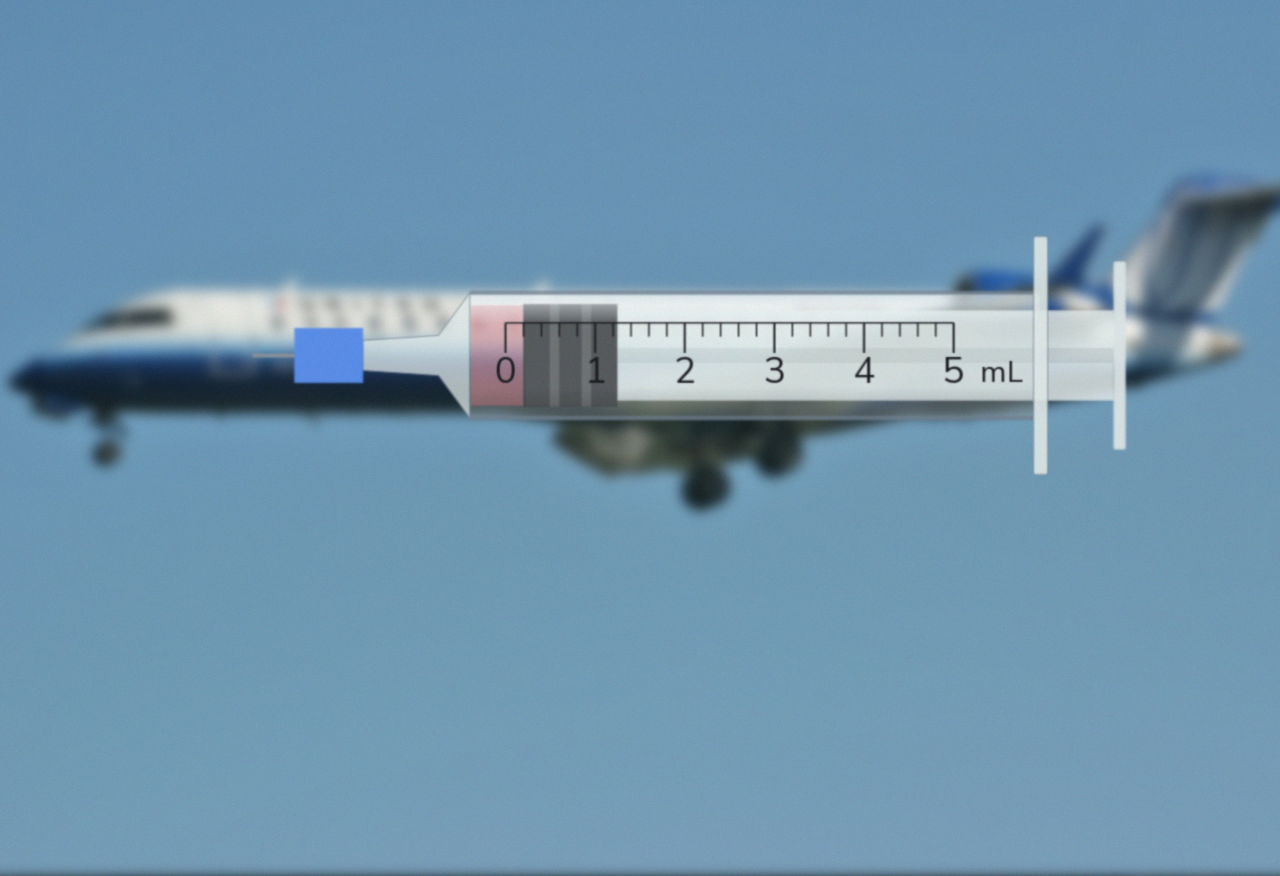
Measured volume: 0.2 mL
